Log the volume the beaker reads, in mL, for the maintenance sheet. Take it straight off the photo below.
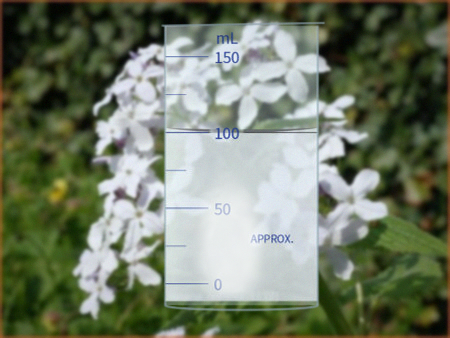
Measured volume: 100 mL
